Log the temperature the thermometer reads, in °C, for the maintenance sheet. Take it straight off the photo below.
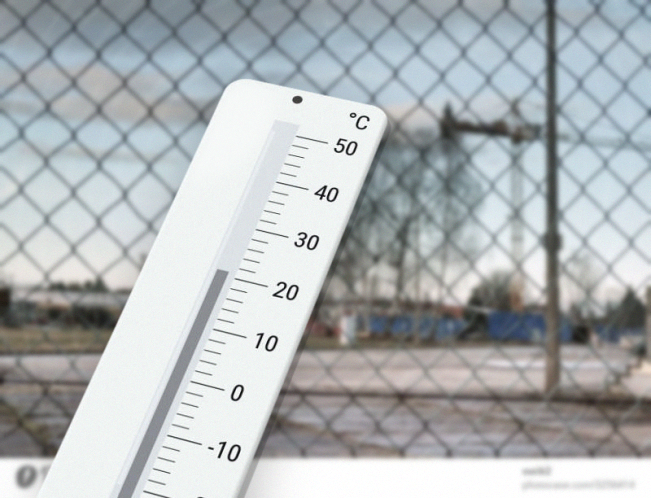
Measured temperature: 21 °C
